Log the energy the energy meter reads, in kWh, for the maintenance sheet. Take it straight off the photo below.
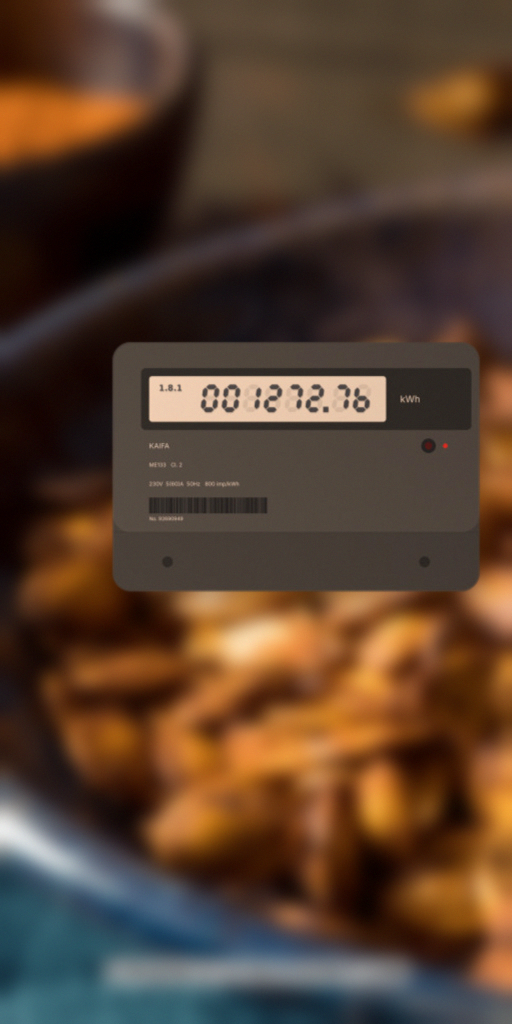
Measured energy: 1272.76 kWh
